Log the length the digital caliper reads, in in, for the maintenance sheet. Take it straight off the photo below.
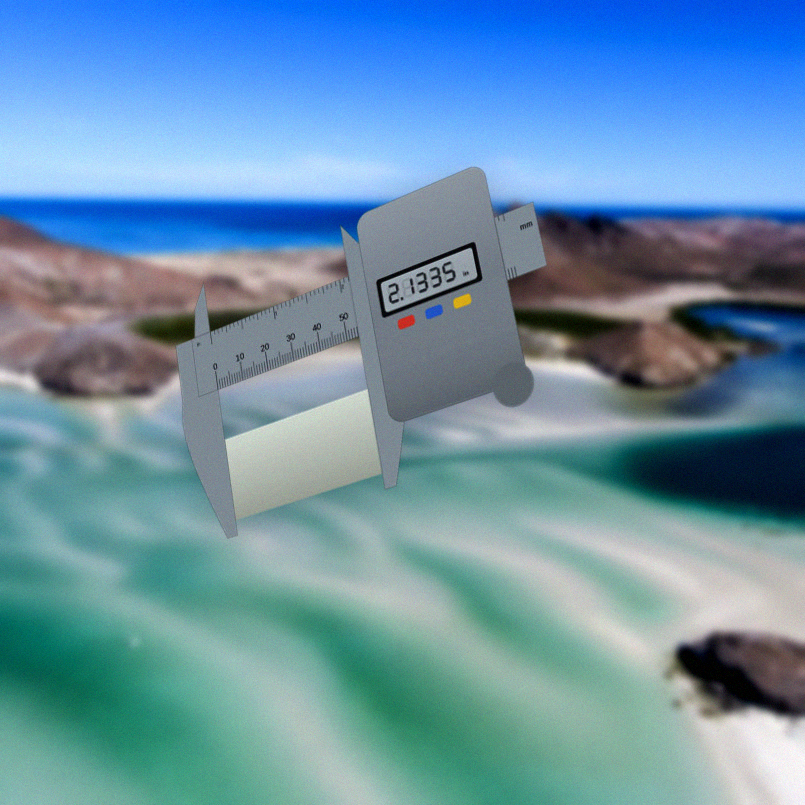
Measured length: 2.1335 in
